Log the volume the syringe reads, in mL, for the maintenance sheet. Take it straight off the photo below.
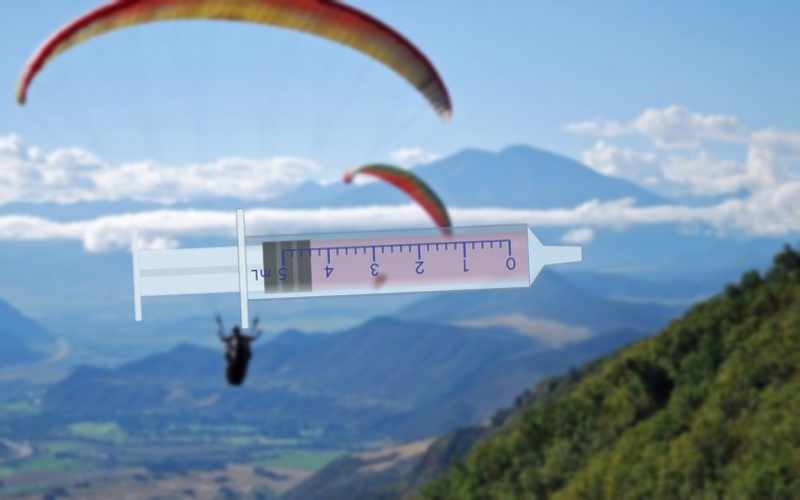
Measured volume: 4.4 mL
